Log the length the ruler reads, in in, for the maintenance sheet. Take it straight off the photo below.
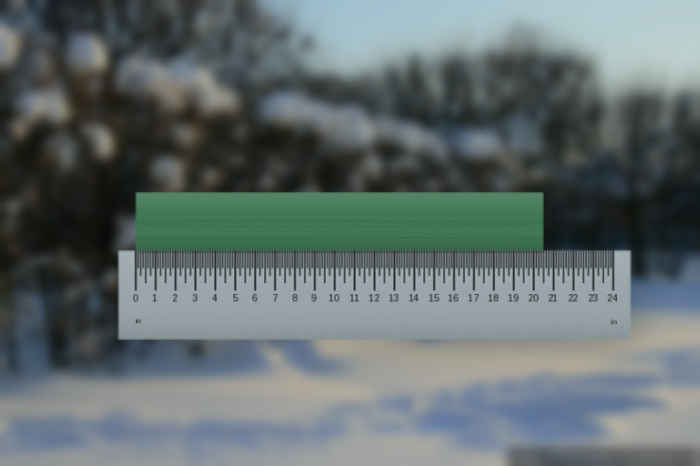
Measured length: 20.5 in
